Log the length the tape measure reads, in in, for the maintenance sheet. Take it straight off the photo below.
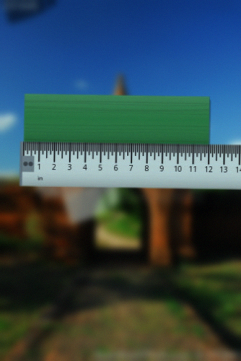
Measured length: 12 in
